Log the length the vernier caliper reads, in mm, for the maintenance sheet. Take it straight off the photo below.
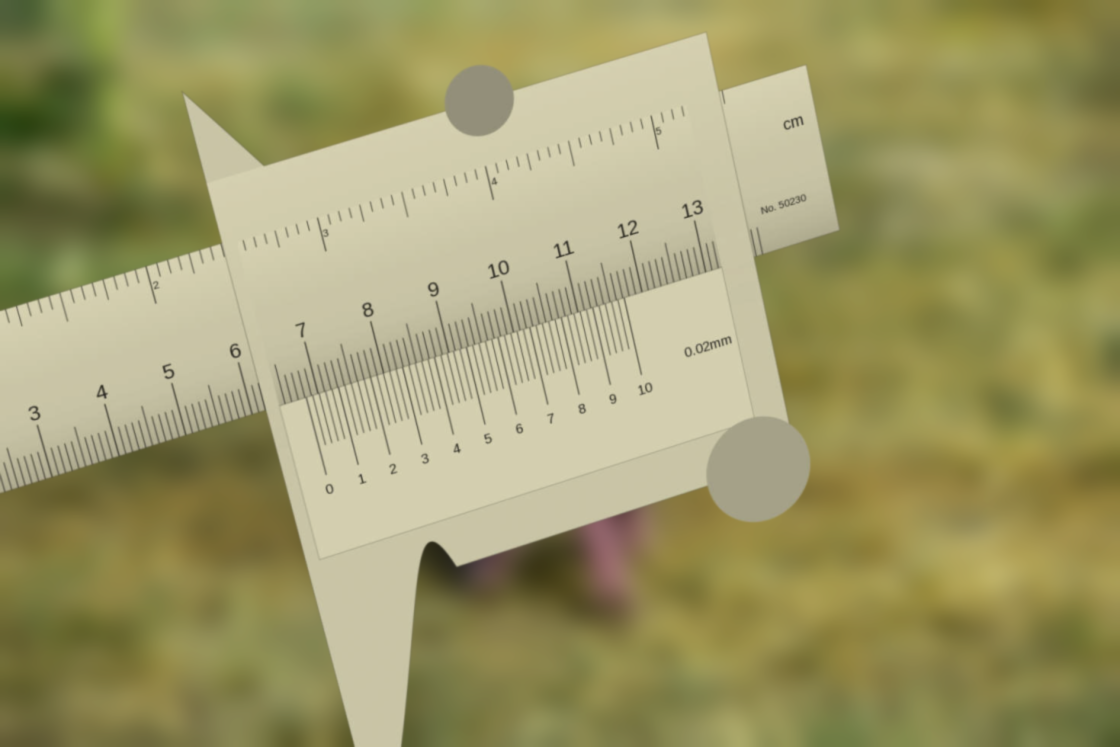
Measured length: 68.2 mm
